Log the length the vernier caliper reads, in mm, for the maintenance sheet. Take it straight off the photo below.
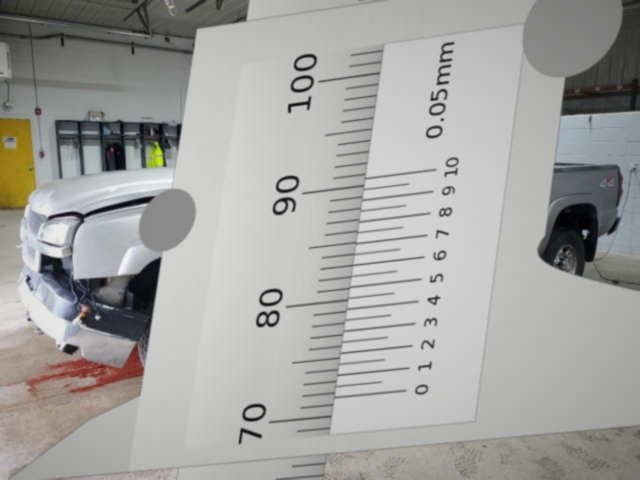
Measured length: 71.6 mm
